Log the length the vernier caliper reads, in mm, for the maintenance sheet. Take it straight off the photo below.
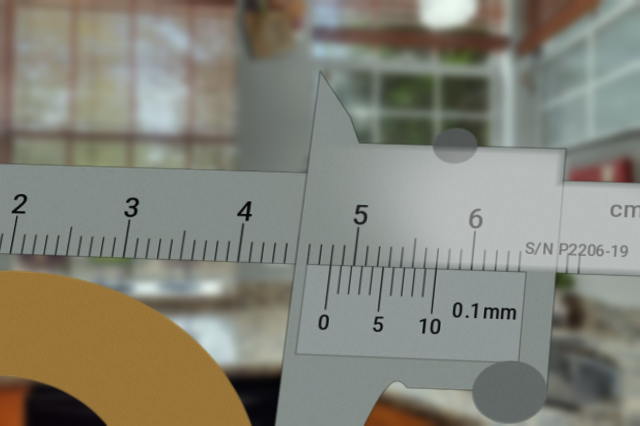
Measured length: 48.0 mm
